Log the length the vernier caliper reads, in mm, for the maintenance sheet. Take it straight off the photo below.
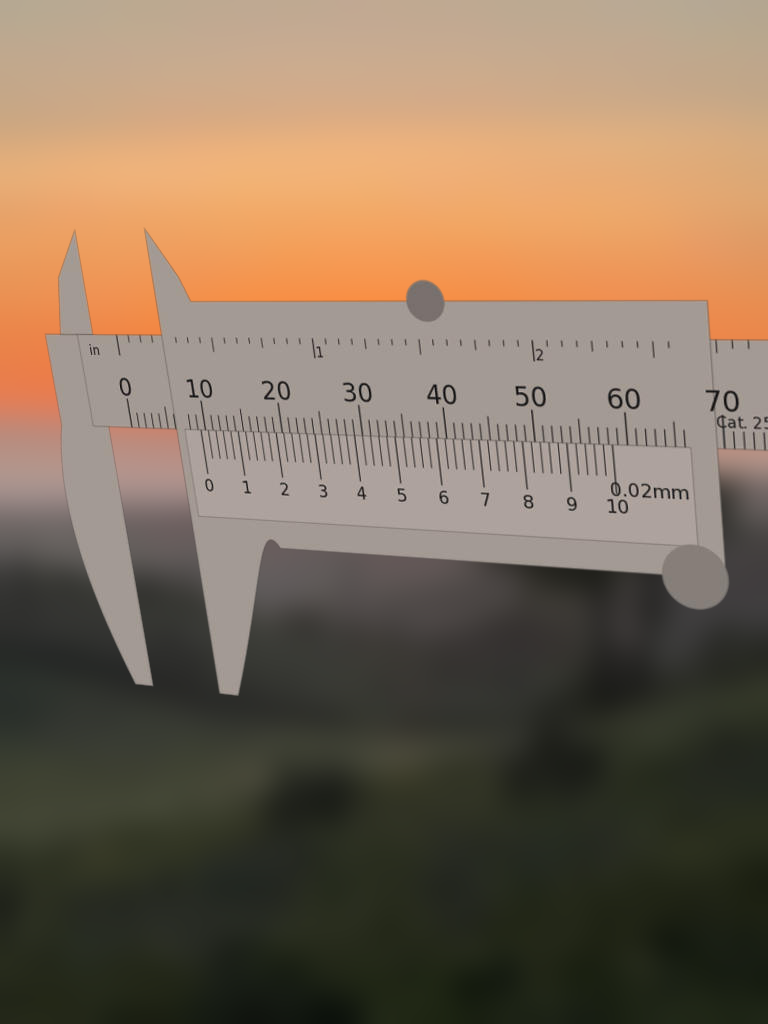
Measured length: 9.4 mm
